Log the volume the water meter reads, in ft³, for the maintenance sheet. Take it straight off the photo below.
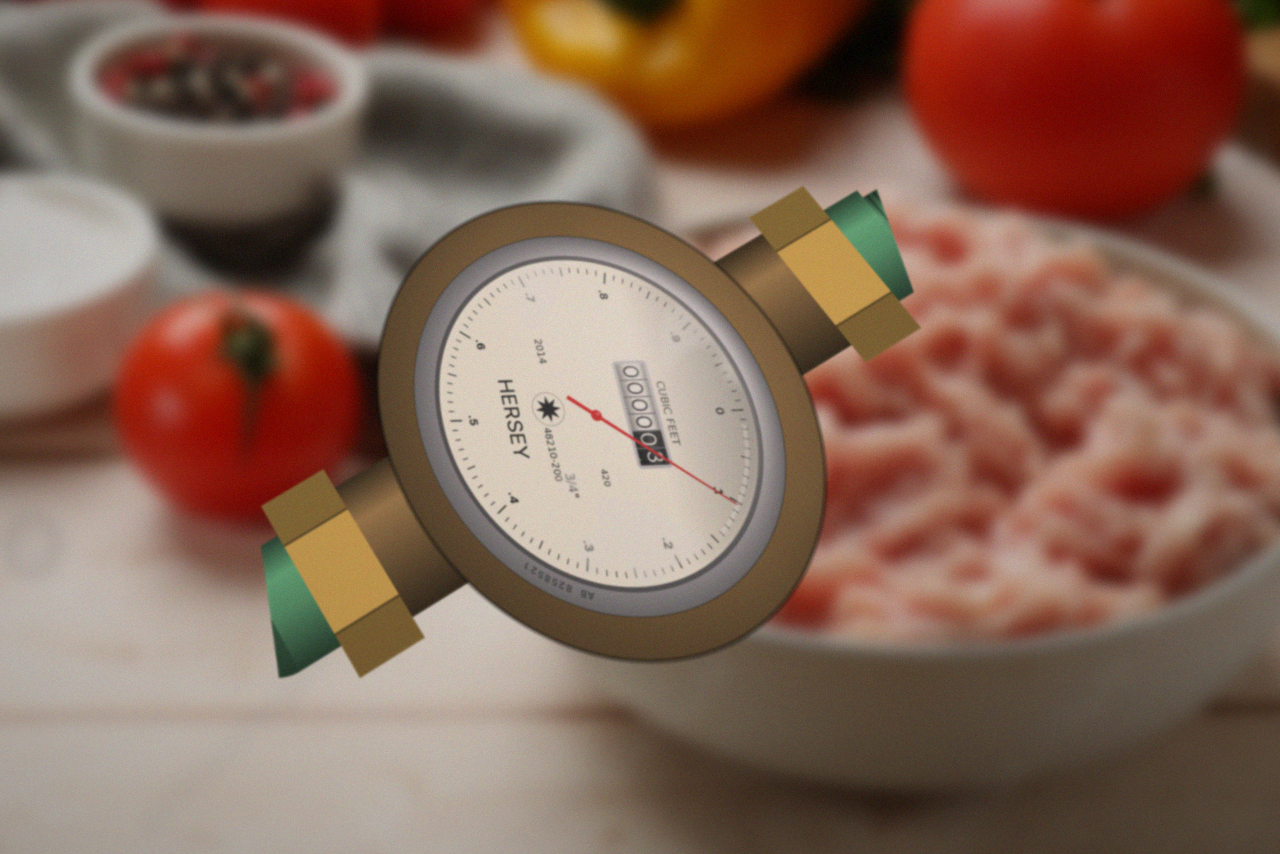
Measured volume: 3.10 ft³
